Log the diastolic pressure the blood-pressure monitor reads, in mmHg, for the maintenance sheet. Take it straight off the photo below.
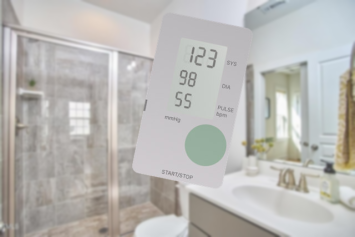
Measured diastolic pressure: 98 mmHg
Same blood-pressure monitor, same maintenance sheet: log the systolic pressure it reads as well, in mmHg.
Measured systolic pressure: 123 mmHg
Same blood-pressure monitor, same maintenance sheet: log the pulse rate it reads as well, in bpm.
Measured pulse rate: 55 bpm
